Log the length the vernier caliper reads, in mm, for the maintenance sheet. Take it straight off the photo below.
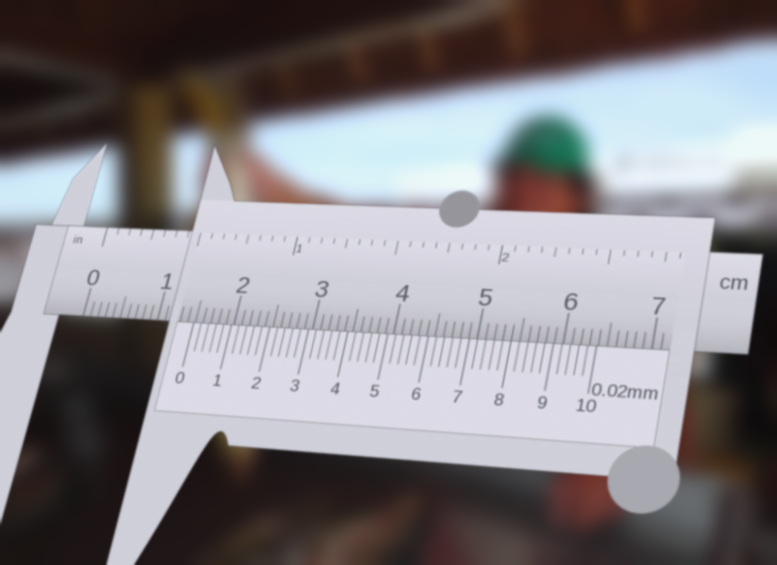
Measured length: 14.8 mm
